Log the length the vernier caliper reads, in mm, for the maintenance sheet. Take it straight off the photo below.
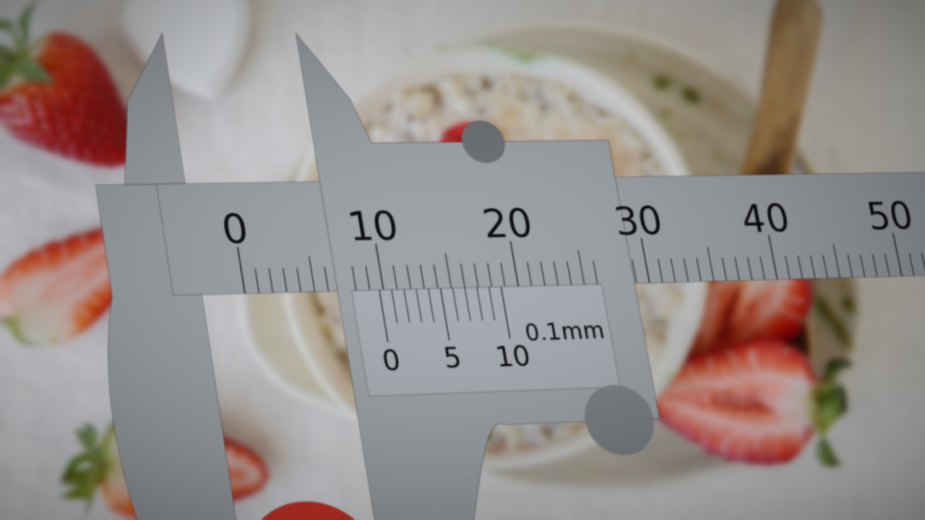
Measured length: 9.7 mm
